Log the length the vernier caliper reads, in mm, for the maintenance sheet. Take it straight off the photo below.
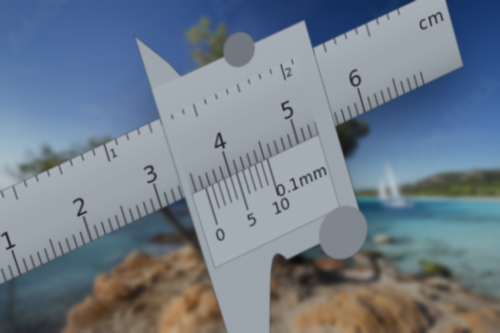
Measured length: 36.4 mm
